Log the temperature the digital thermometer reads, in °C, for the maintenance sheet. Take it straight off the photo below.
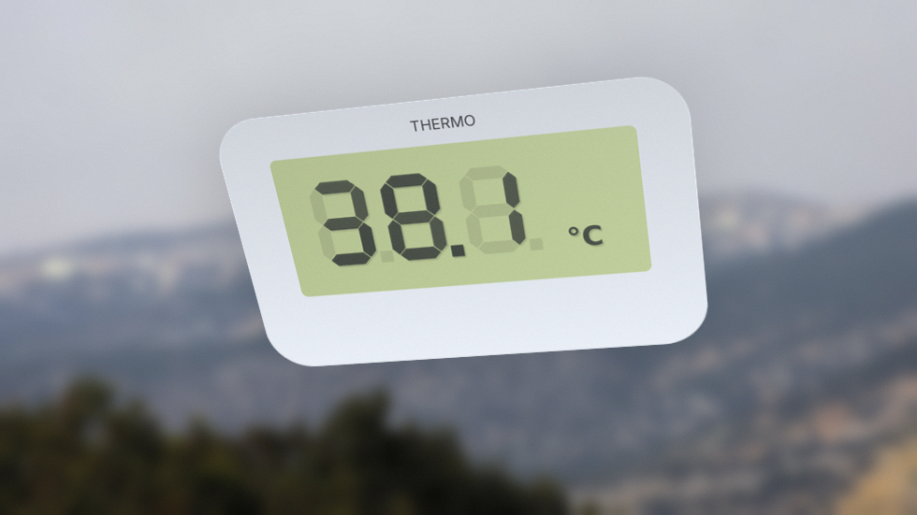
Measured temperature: 38.1 °C
